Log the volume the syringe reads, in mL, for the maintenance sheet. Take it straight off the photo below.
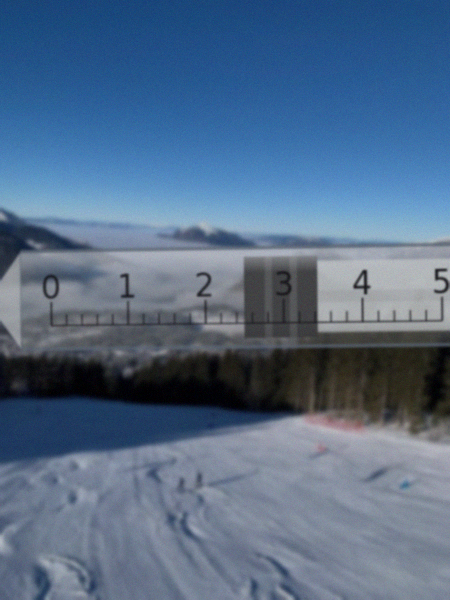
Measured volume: 2.5 mL
